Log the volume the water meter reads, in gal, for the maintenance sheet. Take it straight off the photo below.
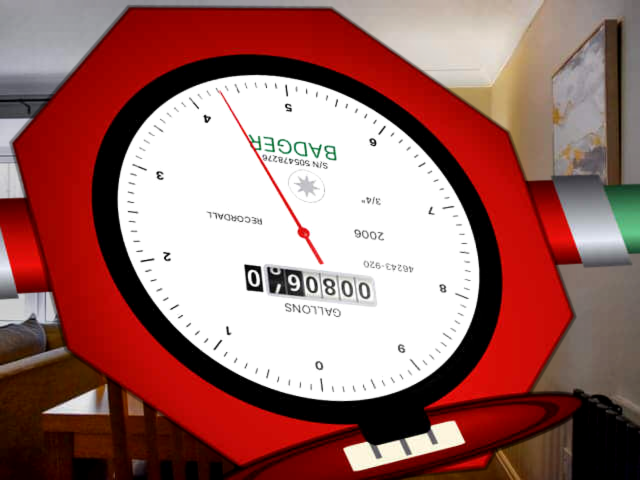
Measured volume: 80674.3 gal
